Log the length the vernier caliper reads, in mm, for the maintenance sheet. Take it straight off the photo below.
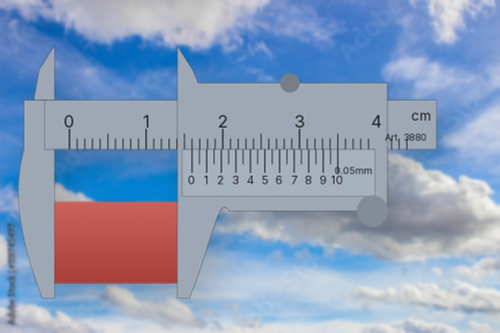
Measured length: 16.0 mm
